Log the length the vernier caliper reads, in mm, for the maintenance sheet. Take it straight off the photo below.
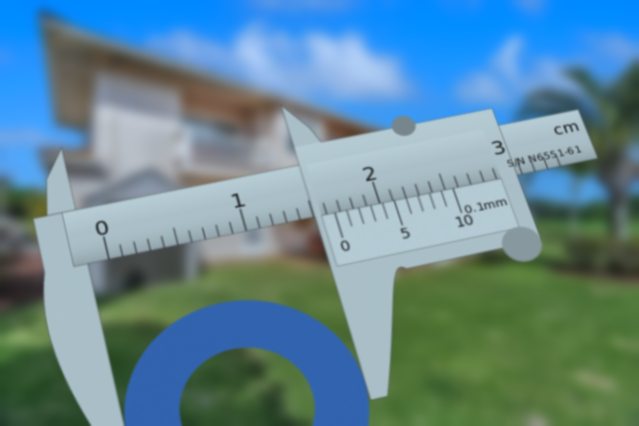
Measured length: 16.6 mm
